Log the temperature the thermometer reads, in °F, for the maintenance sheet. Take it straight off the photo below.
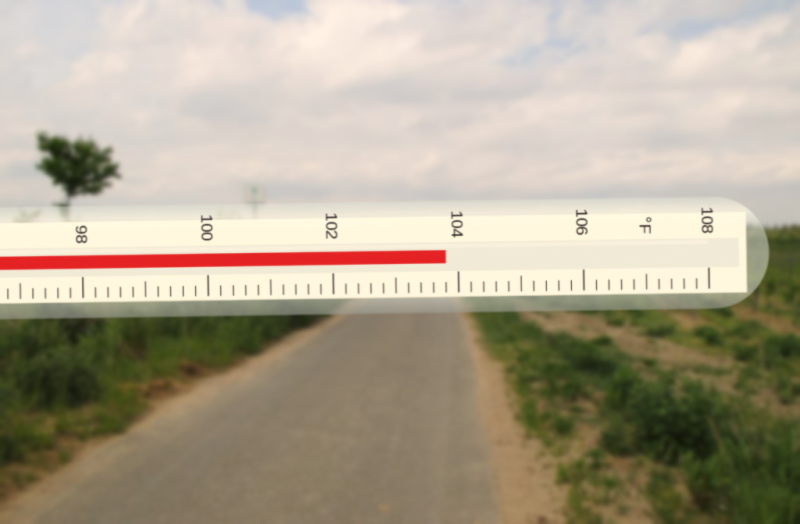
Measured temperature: 103.8 °F
